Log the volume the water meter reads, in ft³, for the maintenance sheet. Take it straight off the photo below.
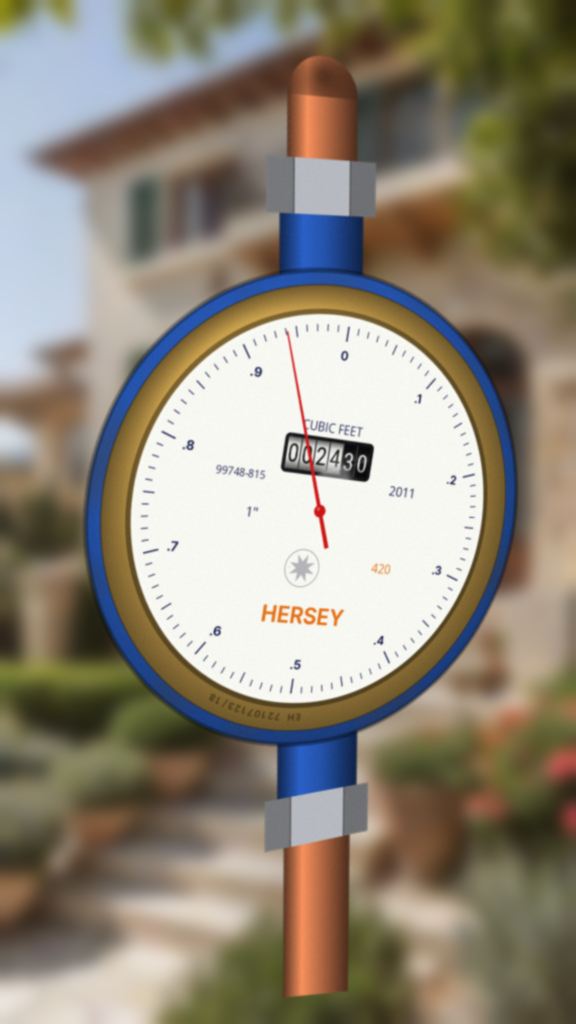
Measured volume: 2429.94 ft³
